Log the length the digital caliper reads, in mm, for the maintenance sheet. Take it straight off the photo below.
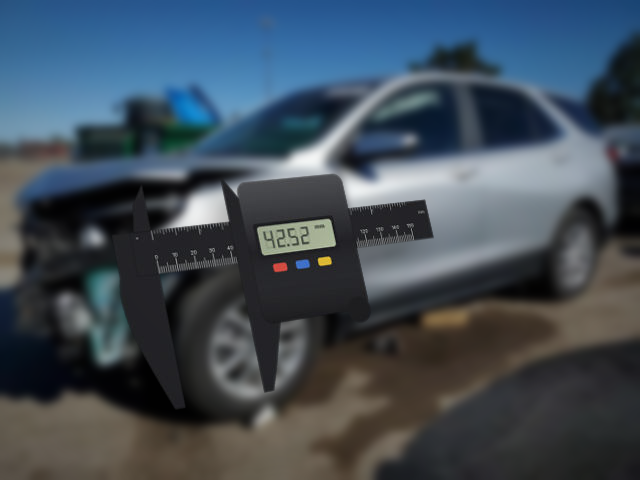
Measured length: 42.52 mm
